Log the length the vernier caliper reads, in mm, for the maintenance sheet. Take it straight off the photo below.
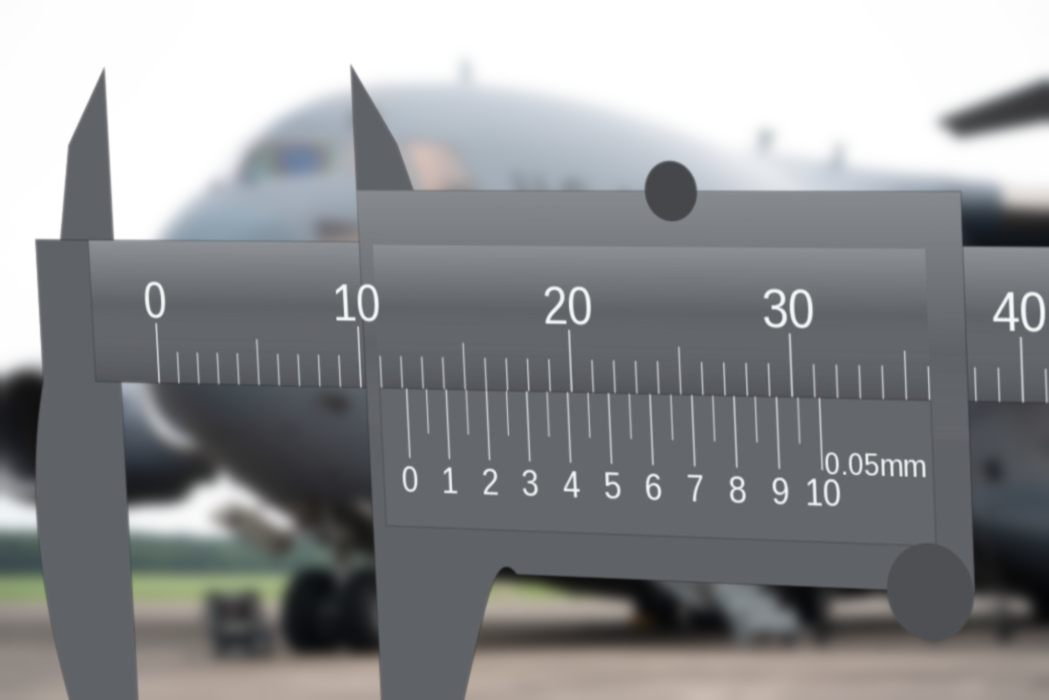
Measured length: 12.2 mm
